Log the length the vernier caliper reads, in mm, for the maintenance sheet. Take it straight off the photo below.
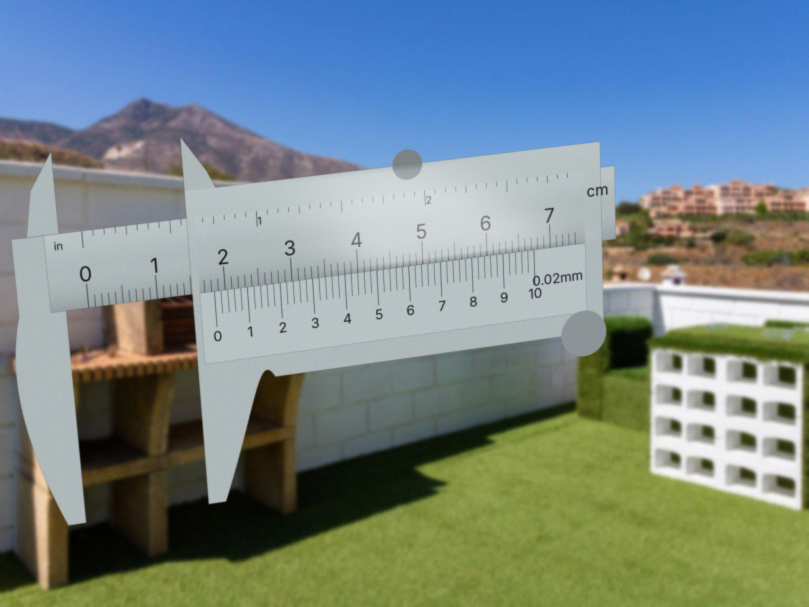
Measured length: 18.4 mm
